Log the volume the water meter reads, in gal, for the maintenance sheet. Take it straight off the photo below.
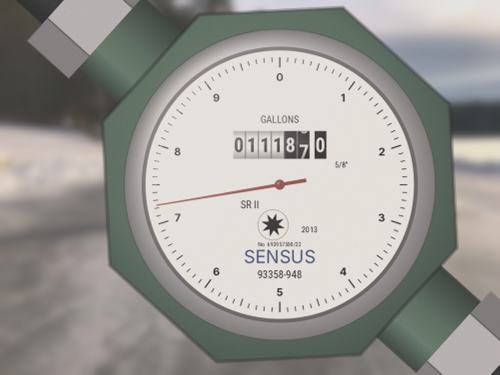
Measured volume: 111867.2 gal
